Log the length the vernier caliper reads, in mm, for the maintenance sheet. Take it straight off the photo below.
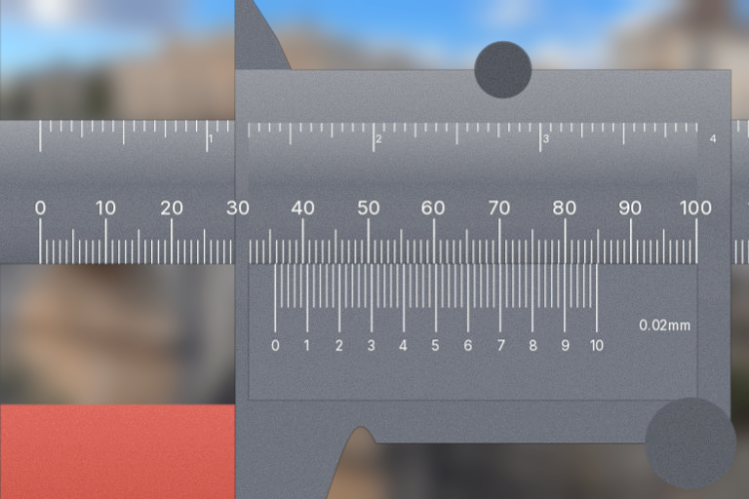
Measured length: 35.8 mm
